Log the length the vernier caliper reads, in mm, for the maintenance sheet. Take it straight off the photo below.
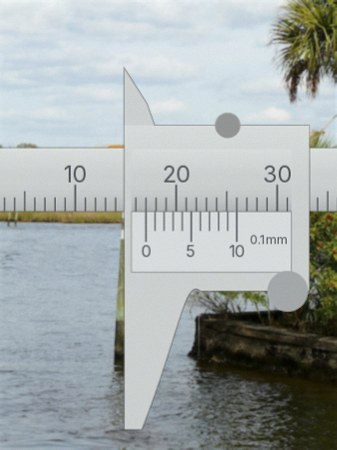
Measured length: 17.0 mm
